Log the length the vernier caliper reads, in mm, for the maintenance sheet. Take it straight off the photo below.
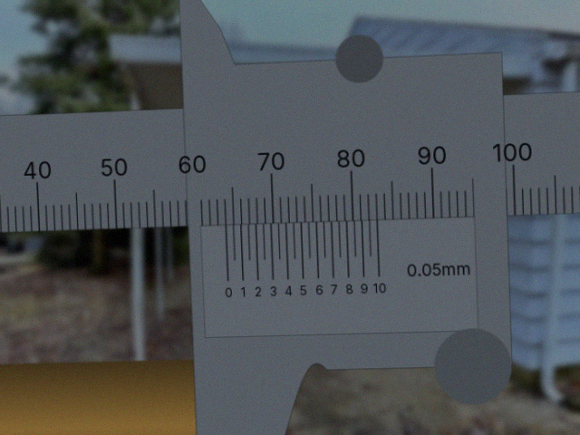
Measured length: 64.0 mm
